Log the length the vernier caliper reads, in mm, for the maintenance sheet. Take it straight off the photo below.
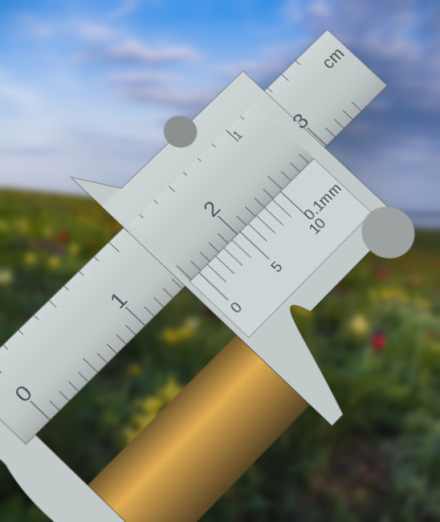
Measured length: 15.8 mm
